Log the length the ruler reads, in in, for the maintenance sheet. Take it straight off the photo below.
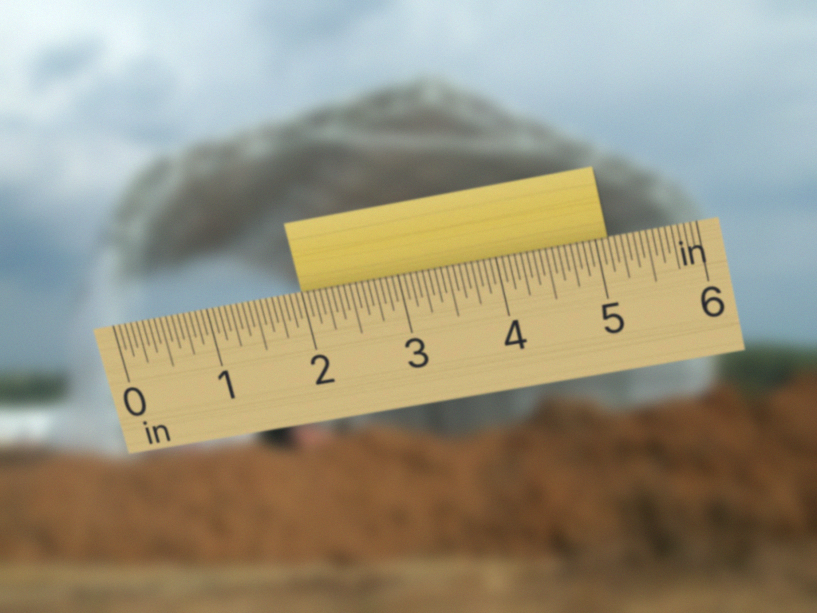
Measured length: 3.125 in
